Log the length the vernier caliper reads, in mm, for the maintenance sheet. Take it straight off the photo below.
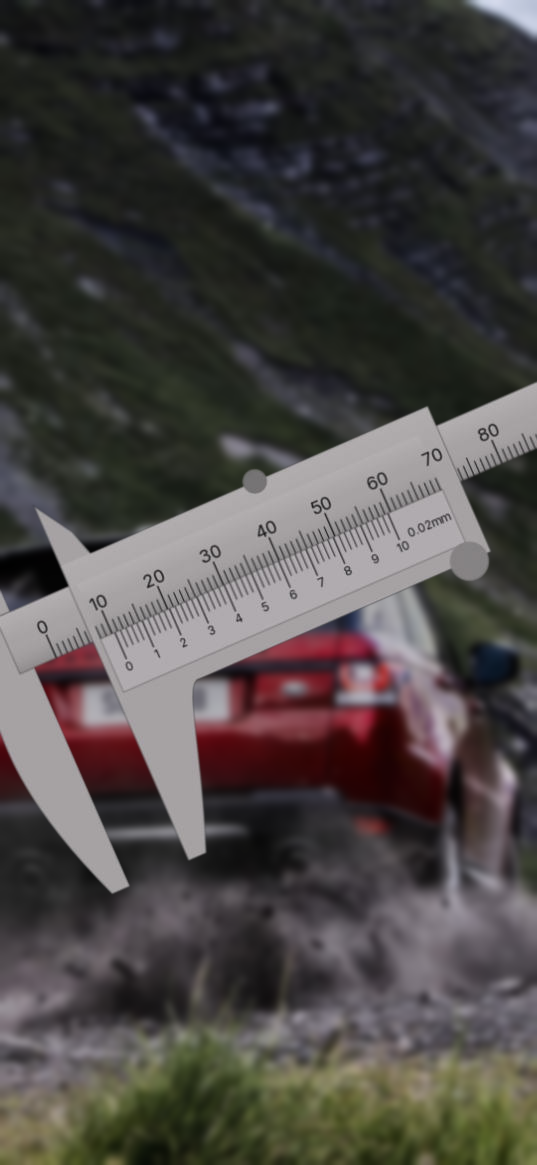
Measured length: 10.5 mm
